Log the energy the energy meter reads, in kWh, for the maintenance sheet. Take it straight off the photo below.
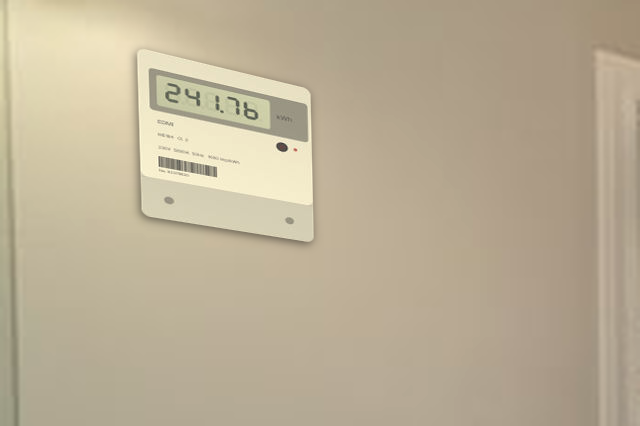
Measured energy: 241.76 kWh
